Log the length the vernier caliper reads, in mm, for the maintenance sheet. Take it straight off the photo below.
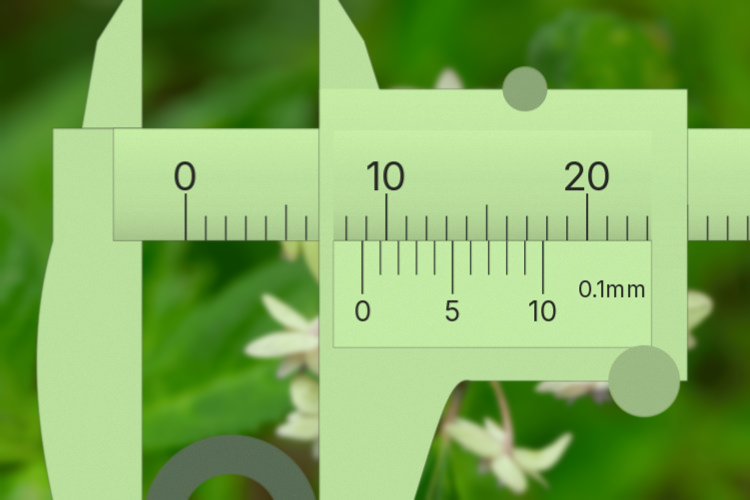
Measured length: 8.8 mm
